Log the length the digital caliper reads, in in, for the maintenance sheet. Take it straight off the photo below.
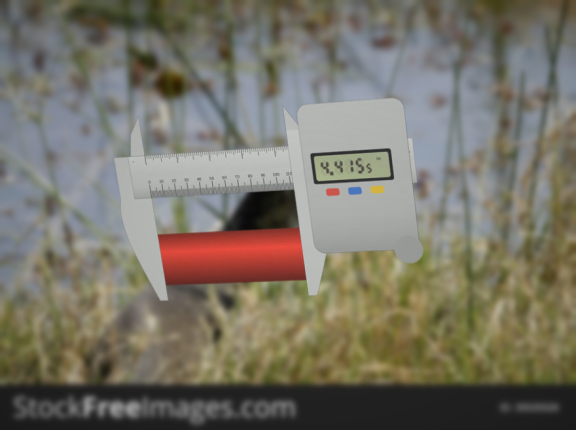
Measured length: 4.4155 in
